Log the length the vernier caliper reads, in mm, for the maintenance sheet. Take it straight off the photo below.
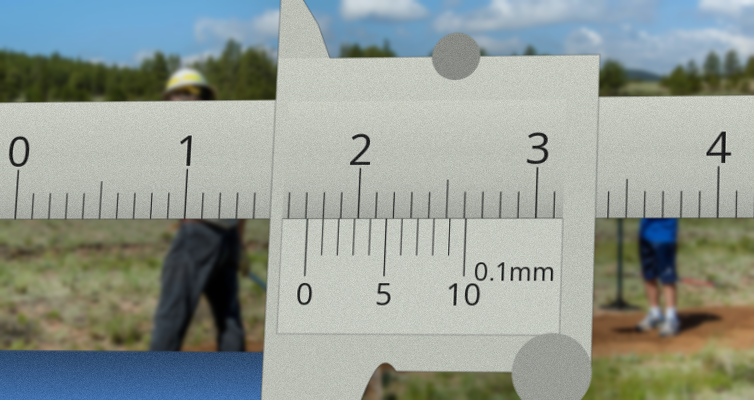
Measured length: 17.1 mm
